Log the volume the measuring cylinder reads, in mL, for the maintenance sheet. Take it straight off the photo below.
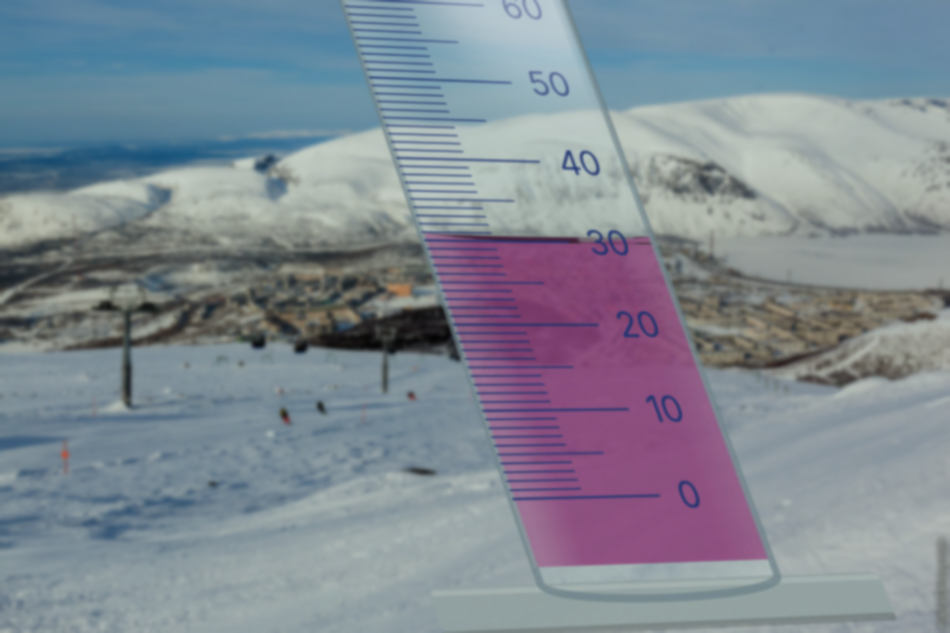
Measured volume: 30 mL
